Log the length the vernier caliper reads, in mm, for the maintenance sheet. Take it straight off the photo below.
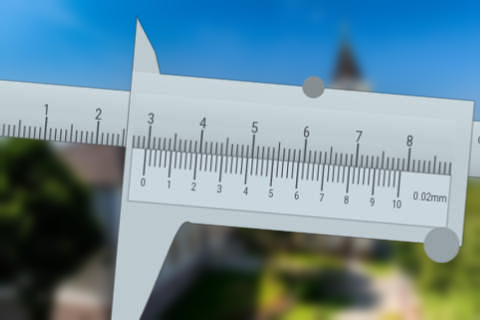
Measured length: 29.5 mm
